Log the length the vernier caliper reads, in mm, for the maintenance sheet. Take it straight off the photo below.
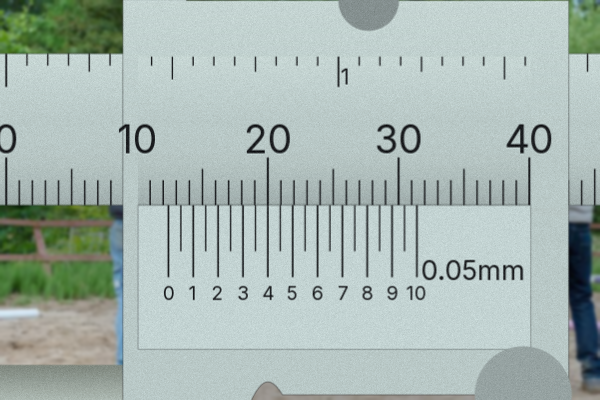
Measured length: 12.4 mm
